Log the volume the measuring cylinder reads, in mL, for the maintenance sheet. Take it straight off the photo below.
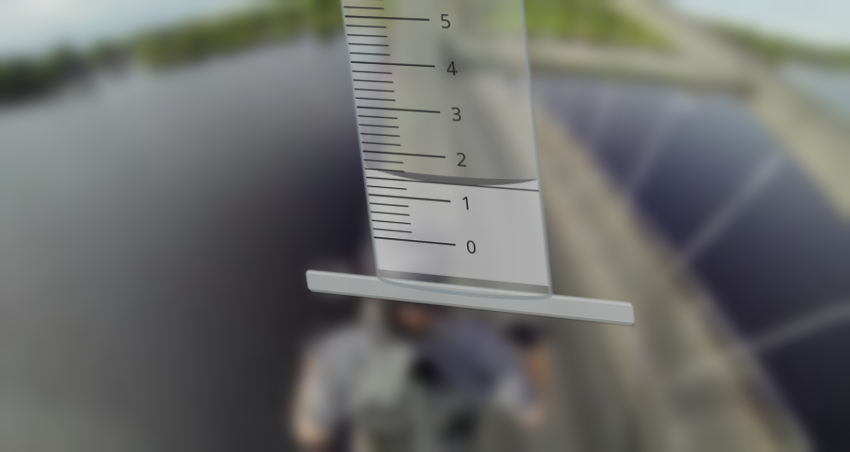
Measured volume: 1.4 mL
